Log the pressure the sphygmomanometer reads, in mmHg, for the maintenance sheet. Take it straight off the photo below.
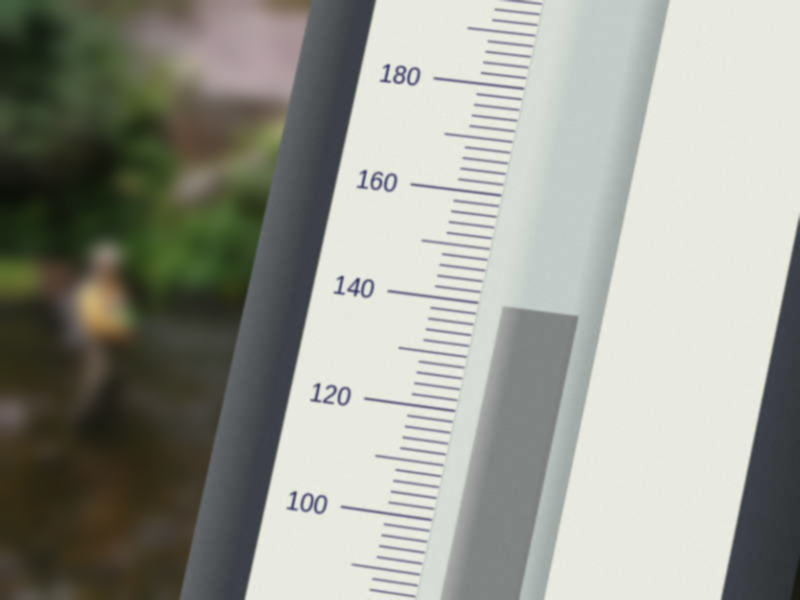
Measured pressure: 140 mmHg
